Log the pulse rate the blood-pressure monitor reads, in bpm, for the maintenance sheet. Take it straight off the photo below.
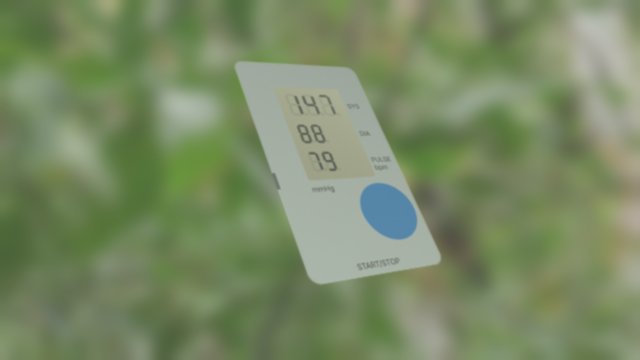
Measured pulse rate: 79 bpm
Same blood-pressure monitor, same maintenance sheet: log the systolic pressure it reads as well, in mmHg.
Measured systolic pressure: 147 mmHg
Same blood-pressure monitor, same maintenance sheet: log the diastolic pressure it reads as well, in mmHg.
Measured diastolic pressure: 88 mmHg
